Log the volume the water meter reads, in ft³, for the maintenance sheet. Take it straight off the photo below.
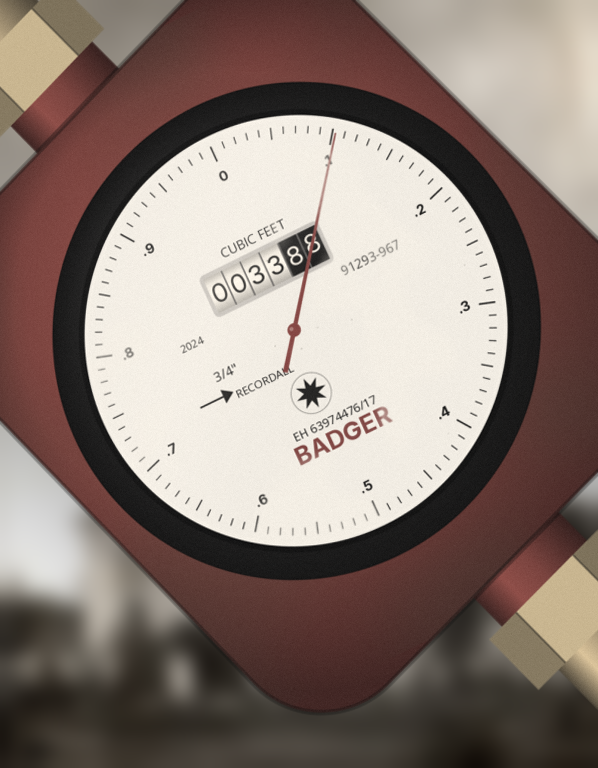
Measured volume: 3388.10 ft³
